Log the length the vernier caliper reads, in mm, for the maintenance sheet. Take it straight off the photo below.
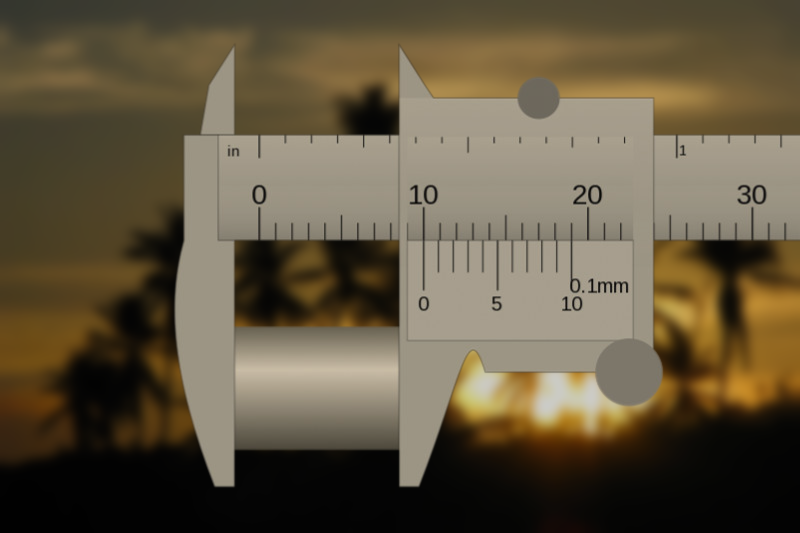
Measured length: 10.0 mm
